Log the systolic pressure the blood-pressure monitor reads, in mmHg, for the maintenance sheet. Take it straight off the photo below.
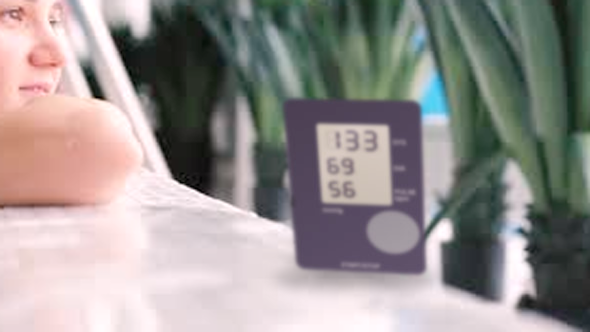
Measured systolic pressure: 133 mmHg
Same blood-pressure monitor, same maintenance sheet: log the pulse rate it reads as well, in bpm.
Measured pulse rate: 56 bpm
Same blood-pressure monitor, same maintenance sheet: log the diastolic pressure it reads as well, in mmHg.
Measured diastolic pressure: 69 mmHg
